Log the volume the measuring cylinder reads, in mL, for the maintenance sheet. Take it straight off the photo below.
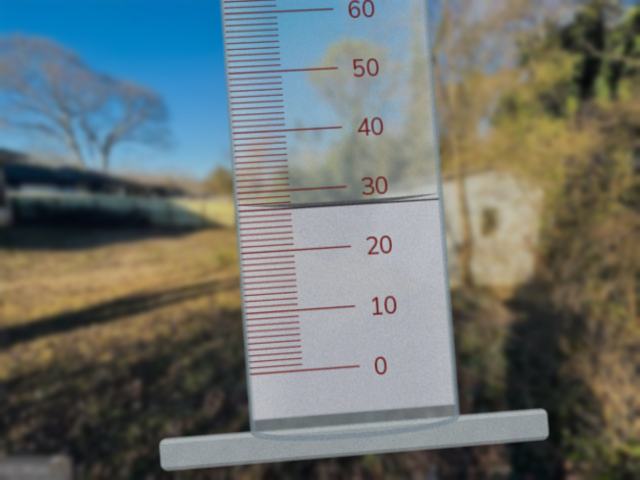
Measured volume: 27 mL
